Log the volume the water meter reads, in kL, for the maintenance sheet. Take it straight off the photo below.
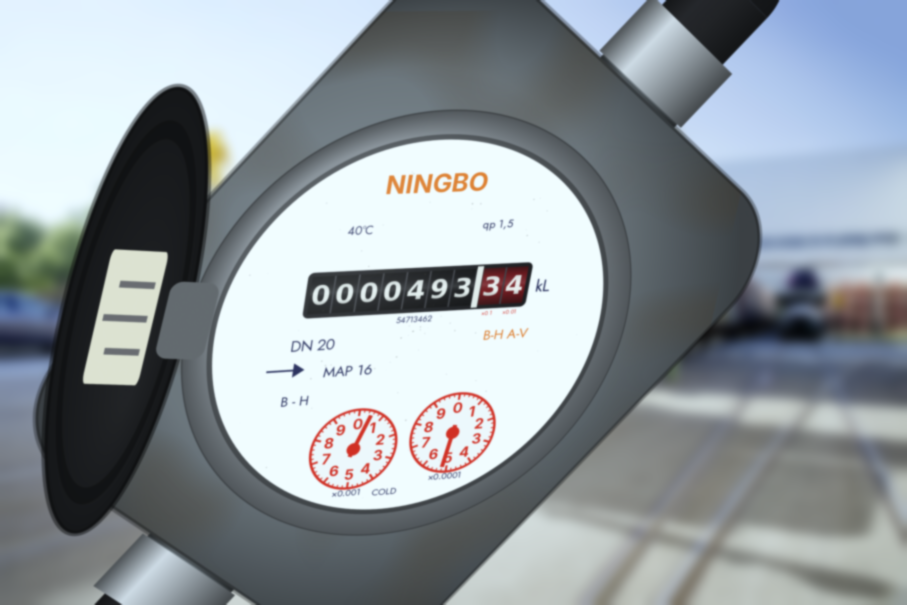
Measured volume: 493.3405 kL
